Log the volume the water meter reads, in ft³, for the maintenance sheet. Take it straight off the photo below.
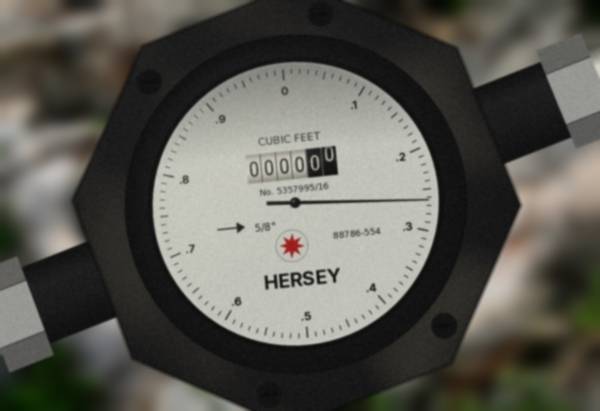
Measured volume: 0.26 ft³
